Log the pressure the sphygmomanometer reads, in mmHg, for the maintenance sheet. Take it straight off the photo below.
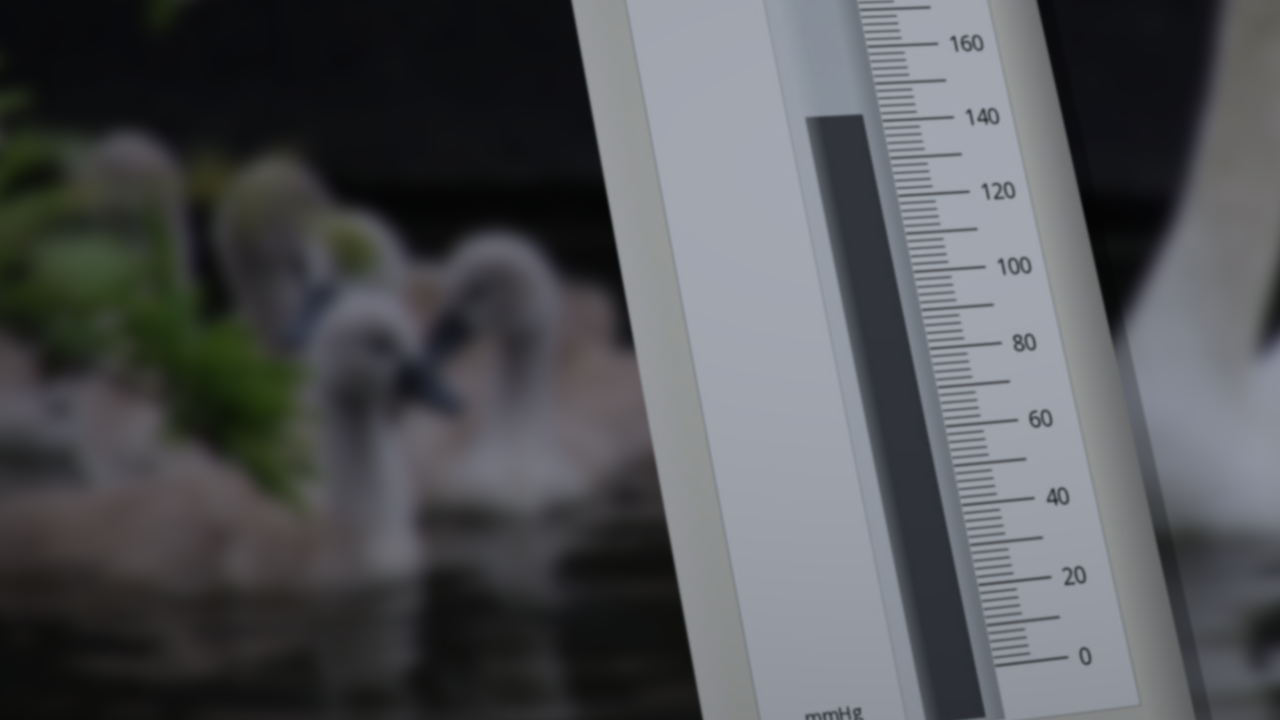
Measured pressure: 142 mmHg
